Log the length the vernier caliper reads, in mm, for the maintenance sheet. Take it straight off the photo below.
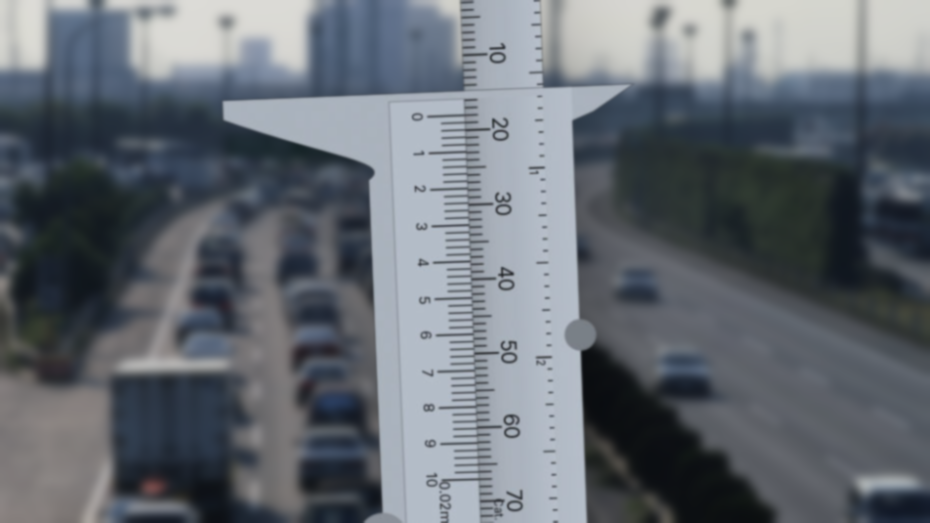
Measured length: 18.0 mm
